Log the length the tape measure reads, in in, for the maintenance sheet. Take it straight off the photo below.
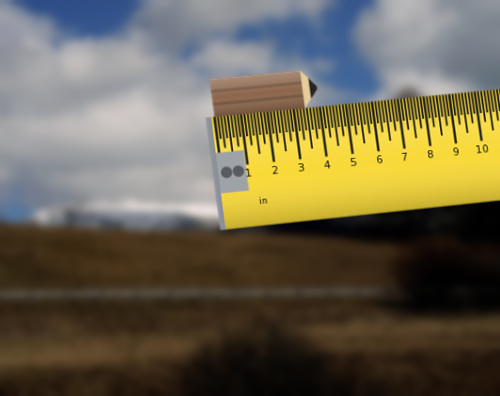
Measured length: 4 in
